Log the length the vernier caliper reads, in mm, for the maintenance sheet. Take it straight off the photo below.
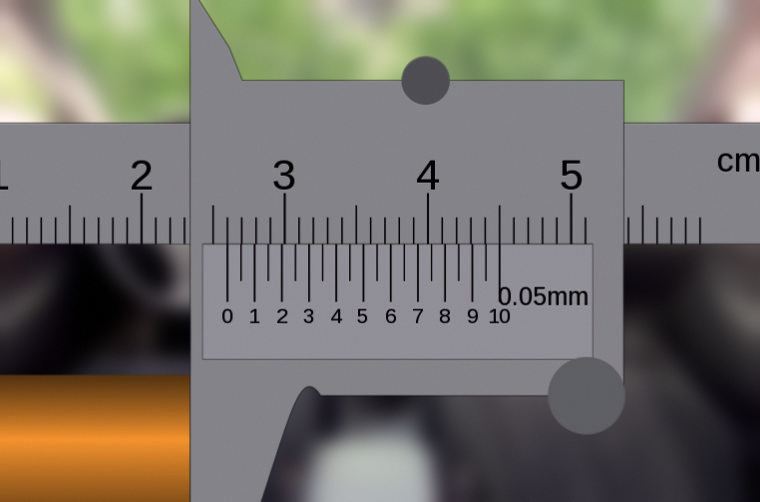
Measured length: 26.0 mm
